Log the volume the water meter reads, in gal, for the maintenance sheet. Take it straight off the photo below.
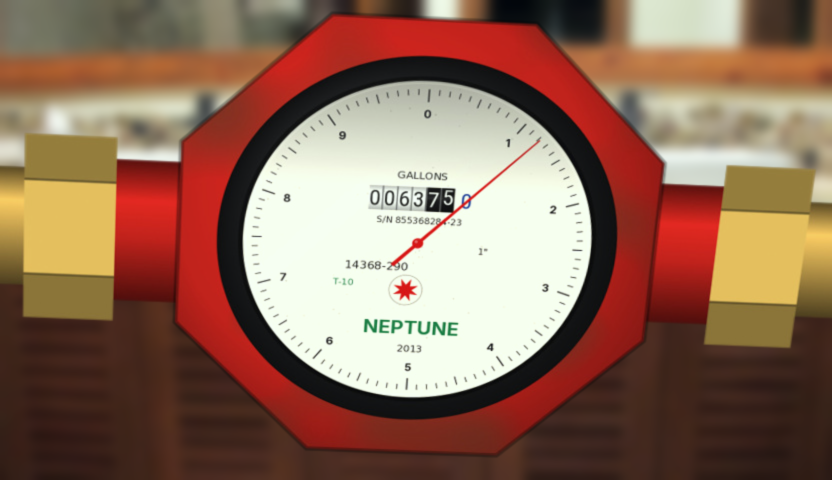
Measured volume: 63751.2 gal
